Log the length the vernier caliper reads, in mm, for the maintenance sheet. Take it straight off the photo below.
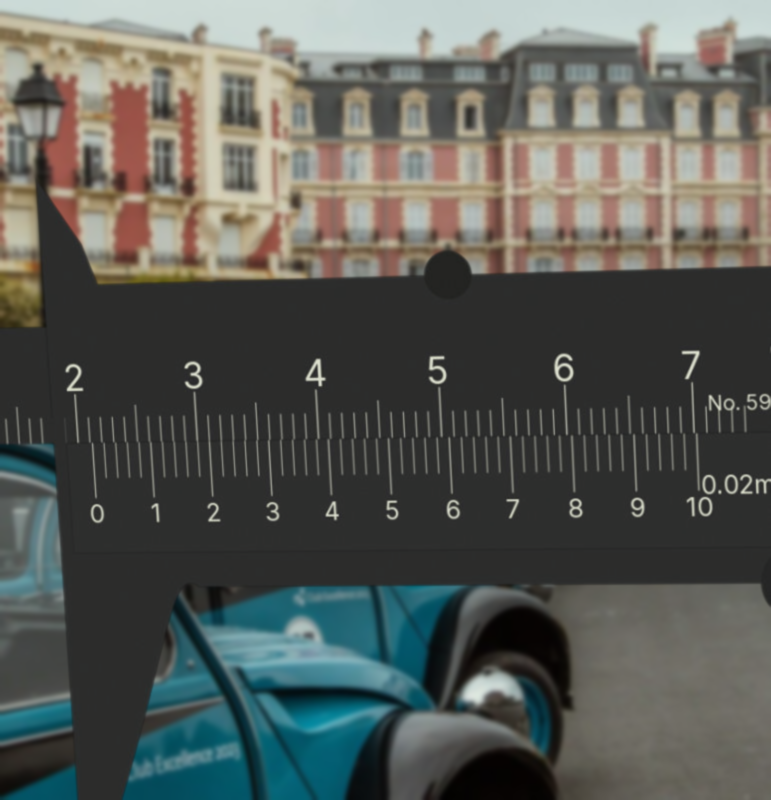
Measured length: 21.2 mm
